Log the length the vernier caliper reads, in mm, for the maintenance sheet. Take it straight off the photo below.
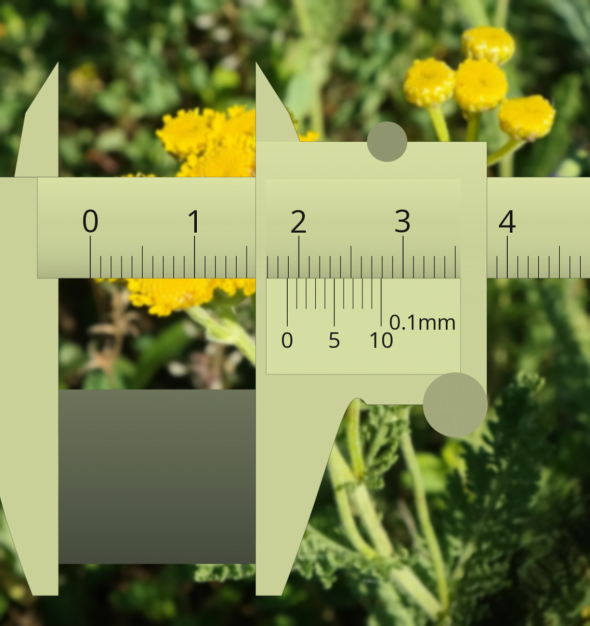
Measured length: 18.9 mm
